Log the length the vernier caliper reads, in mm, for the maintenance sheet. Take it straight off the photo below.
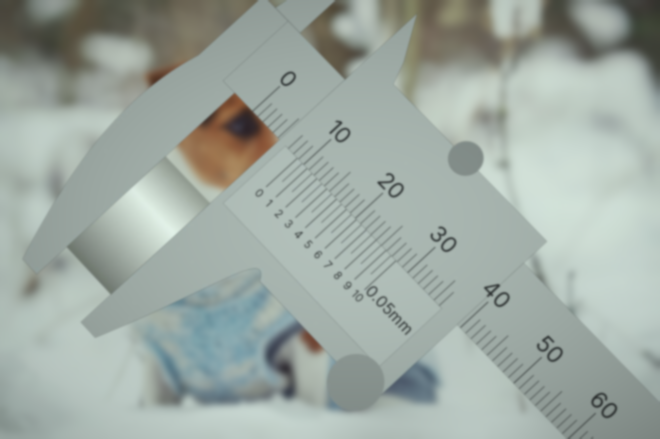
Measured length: 8.8 mm
